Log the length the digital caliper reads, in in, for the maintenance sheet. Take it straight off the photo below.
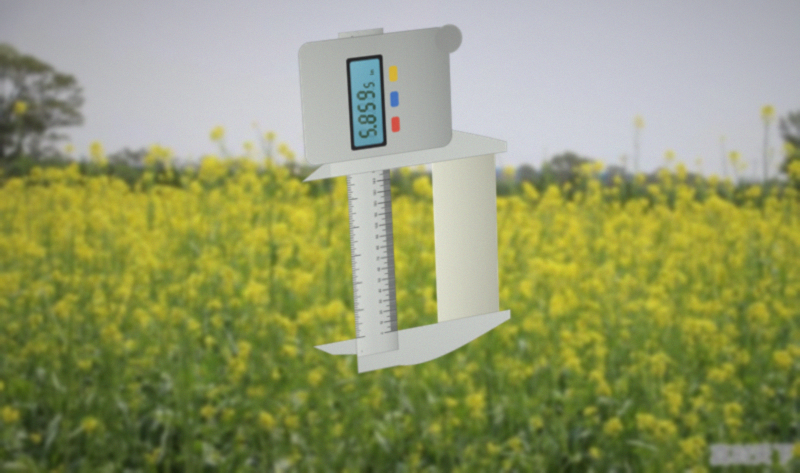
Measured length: 5.8595 in
